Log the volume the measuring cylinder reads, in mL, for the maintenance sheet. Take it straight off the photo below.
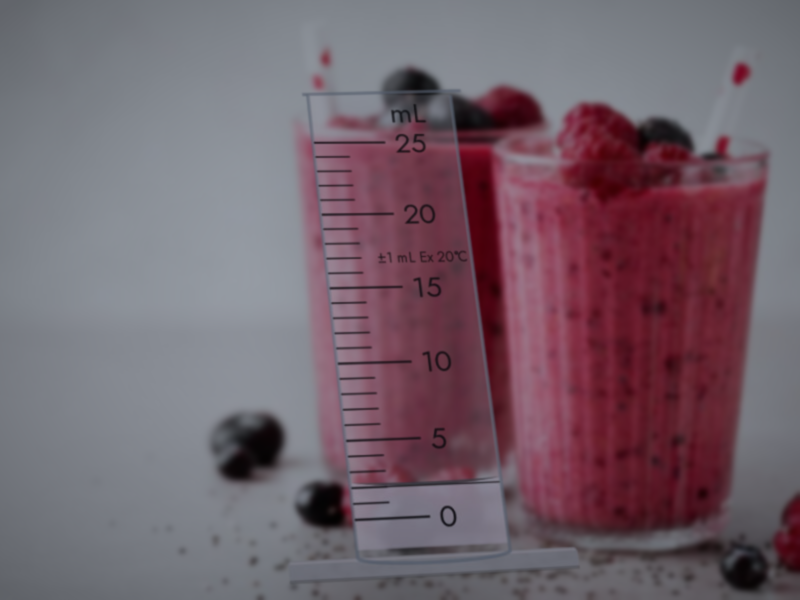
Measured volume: 2 mL
